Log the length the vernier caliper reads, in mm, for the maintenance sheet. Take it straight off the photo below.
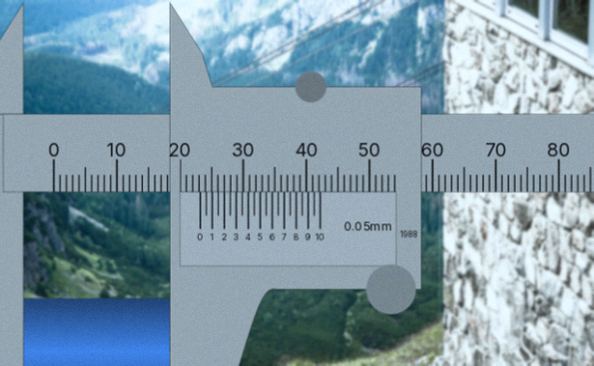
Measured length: 23.2 mm
